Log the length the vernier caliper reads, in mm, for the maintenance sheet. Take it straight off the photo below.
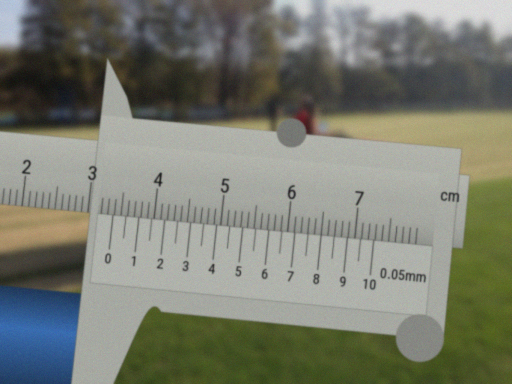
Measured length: 33.8 mm
